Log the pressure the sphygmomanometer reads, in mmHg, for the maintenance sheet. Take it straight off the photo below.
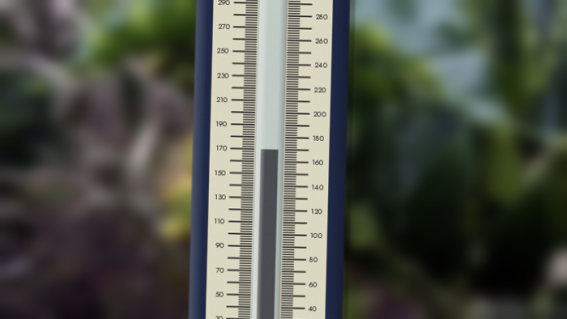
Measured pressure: 170 mmHg
